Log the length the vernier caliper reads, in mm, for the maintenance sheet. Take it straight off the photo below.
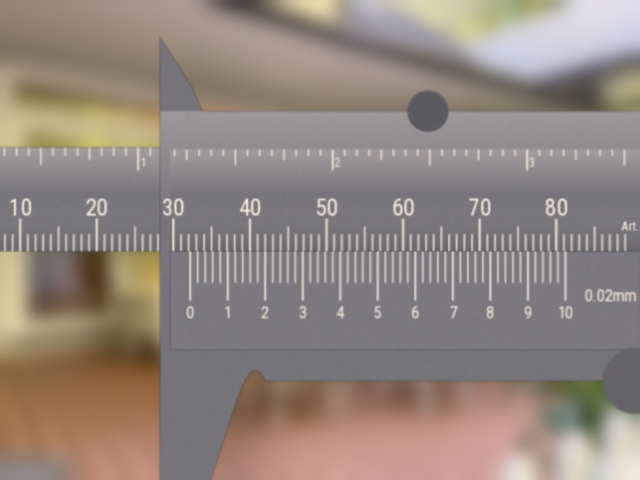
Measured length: 32.2 mm
